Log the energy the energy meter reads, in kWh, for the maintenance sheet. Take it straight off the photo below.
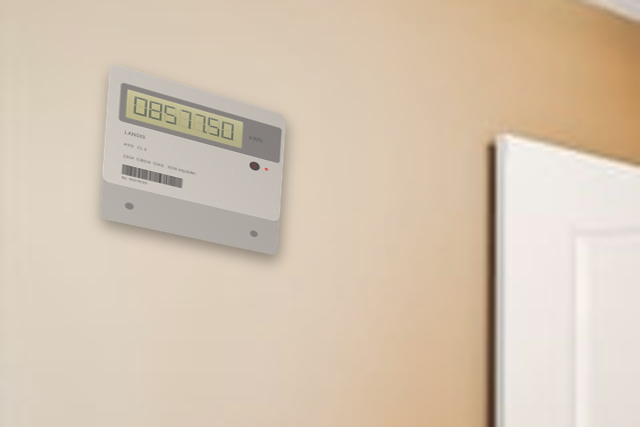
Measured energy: 8577.50 kWh
